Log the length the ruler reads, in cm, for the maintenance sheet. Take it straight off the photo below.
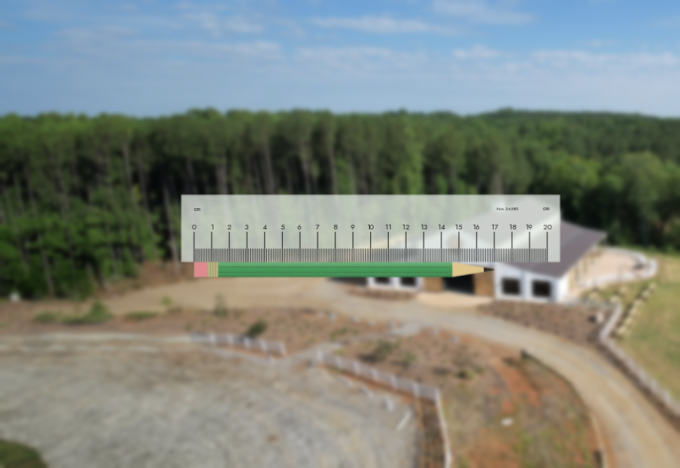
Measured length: 17 cm
